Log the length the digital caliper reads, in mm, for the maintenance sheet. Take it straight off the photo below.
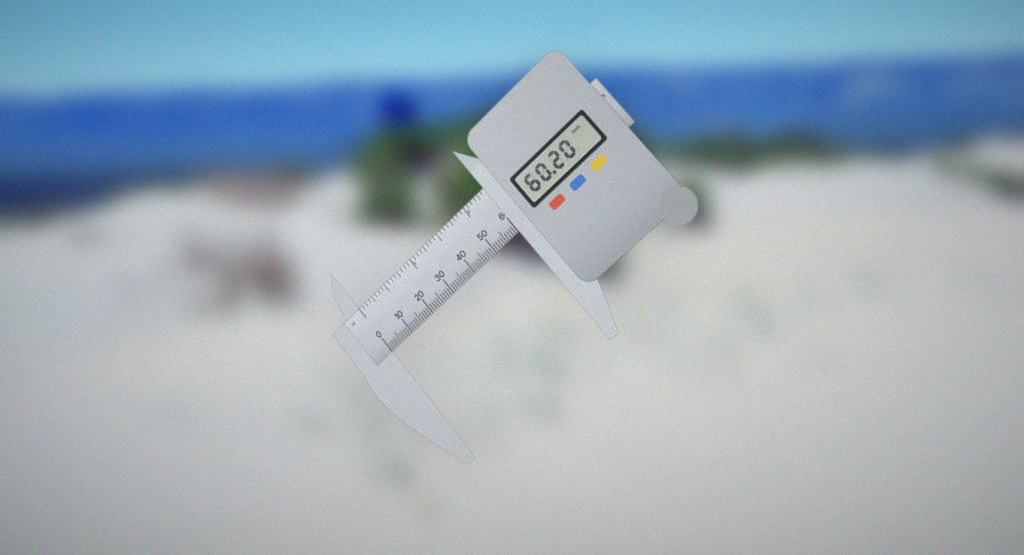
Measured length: 60.20 mm
